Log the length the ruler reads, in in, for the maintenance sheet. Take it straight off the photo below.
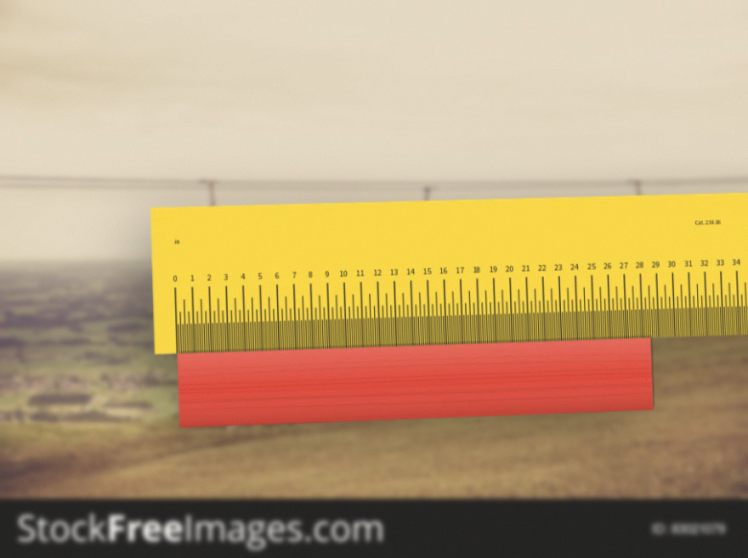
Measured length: 28.5 in
